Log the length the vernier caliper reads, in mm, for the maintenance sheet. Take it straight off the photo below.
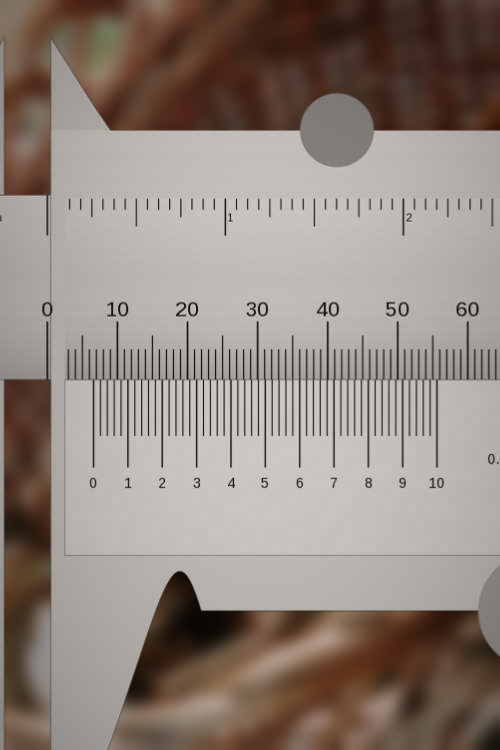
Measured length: 6.6 mm
